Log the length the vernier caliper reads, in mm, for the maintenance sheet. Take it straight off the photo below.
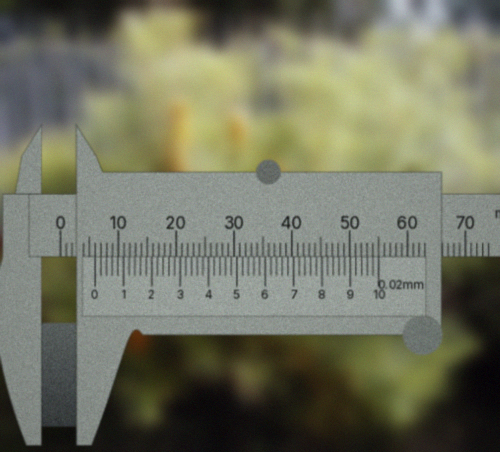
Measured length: 6.0 mm
